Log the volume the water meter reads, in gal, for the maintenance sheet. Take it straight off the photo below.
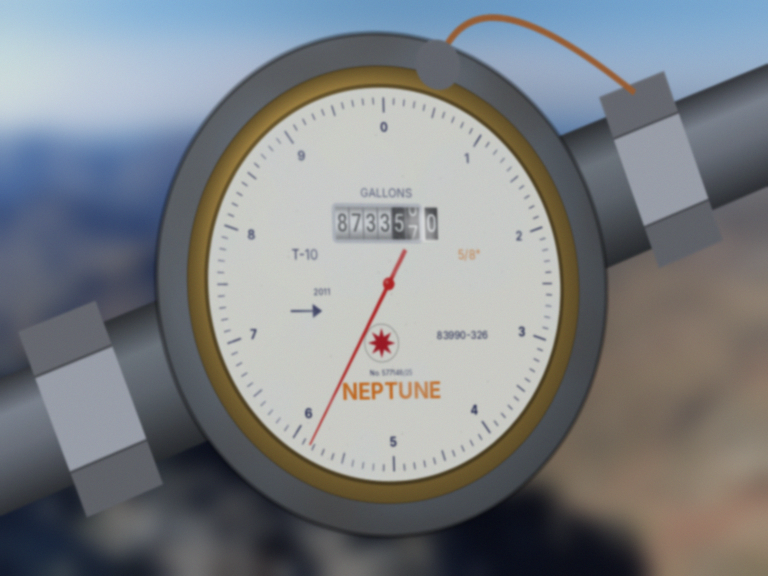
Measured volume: 8733565.8 gal
